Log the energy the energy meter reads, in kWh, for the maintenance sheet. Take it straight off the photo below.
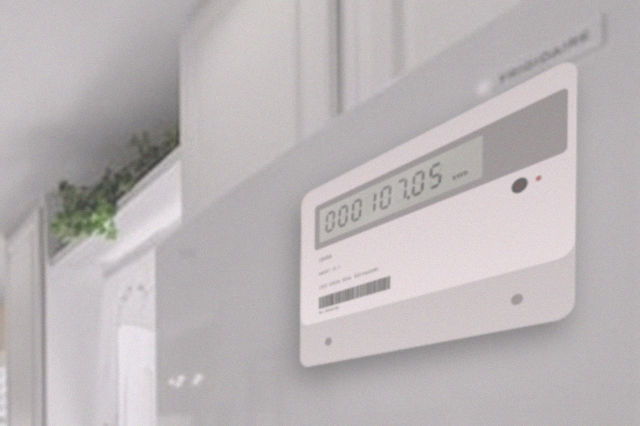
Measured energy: 107.05 kWh
